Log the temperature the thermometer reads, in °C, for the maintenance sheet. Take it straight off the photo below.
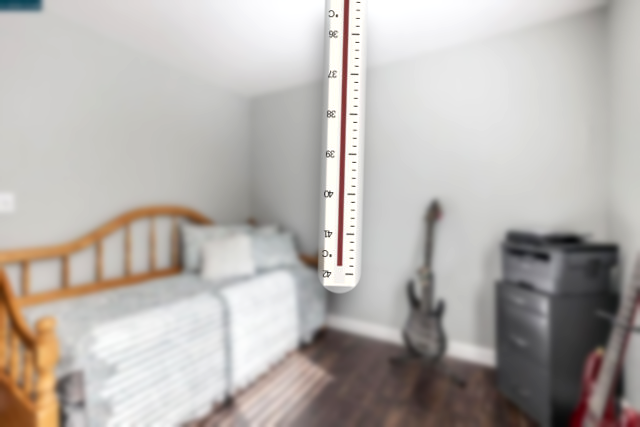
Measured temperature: 41.8 °C
